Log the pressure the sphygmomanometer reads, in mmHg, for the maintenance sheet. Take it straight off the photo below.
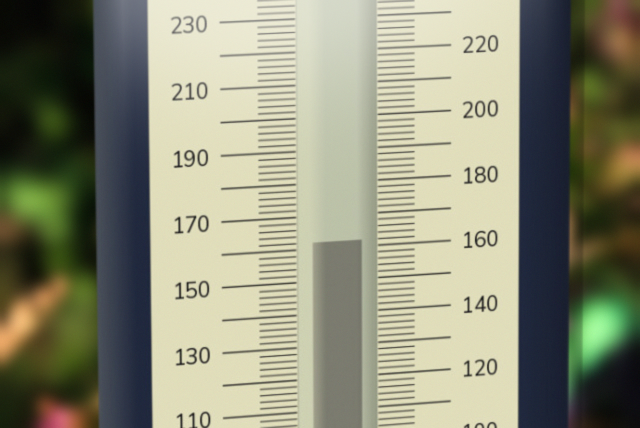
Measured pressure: 162 mmHg
